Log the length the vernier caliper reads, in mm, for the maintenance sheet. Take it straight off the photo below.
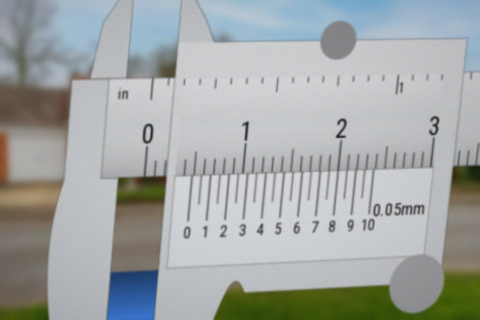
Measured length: 4.8 mm
